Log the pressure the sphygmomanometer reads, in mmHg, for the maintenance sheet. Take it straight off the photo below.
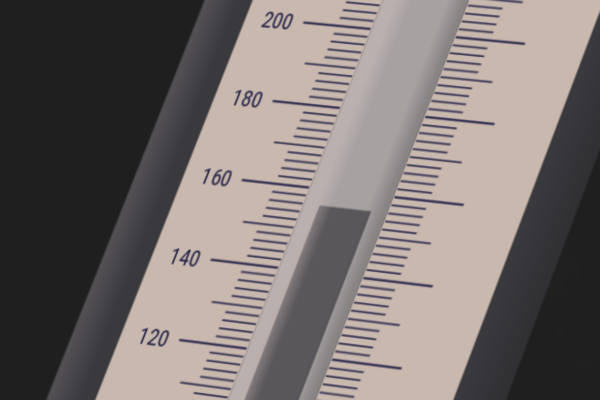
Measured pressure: 156 mmHg
